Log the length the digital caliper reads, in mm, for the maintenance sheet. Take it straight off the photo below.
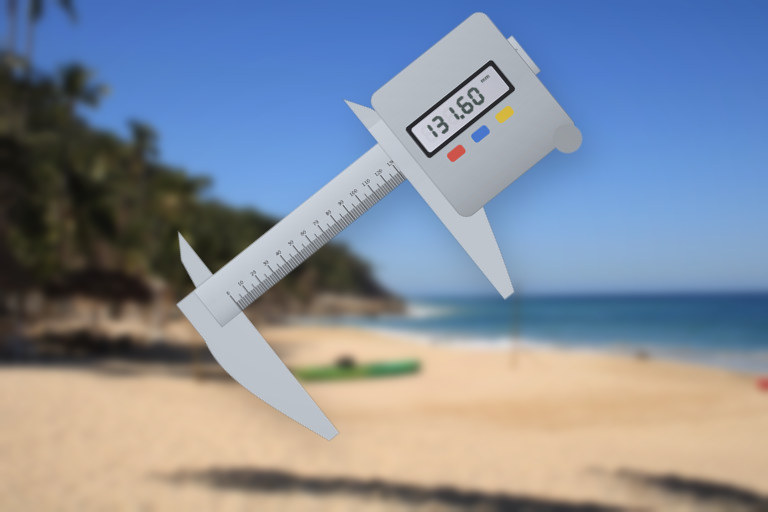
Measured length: 131.60 mm
